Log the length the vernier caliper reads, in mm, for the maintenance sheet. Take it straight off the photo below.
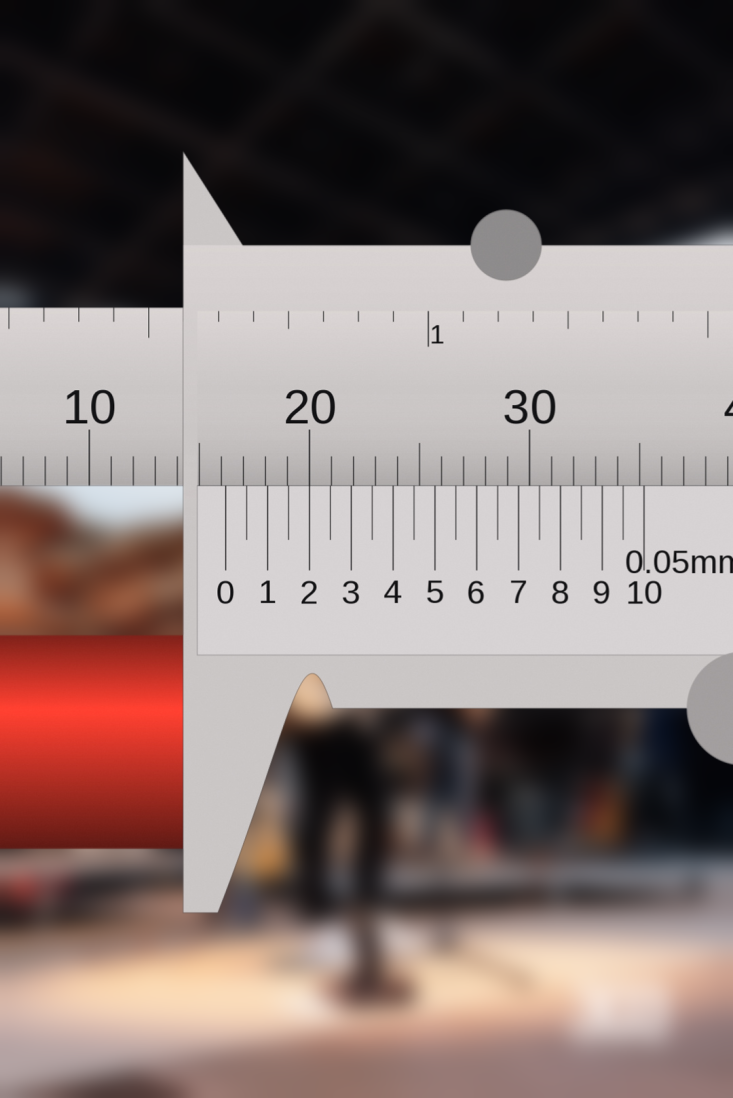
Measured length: 16.20 mm
